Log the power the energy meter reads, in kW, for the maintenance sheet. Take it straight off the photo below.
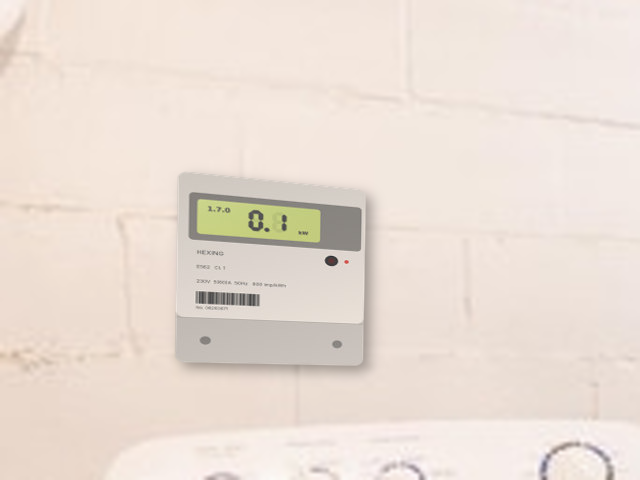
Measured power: 0.1 kW
